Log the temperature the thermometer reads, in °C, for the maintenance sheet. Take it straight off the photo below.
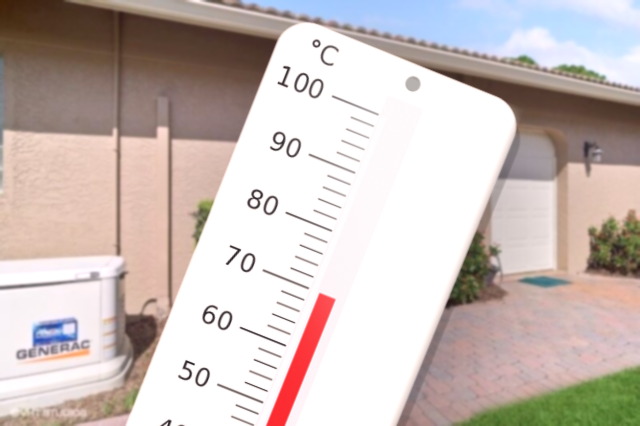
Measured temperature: 70 °C
